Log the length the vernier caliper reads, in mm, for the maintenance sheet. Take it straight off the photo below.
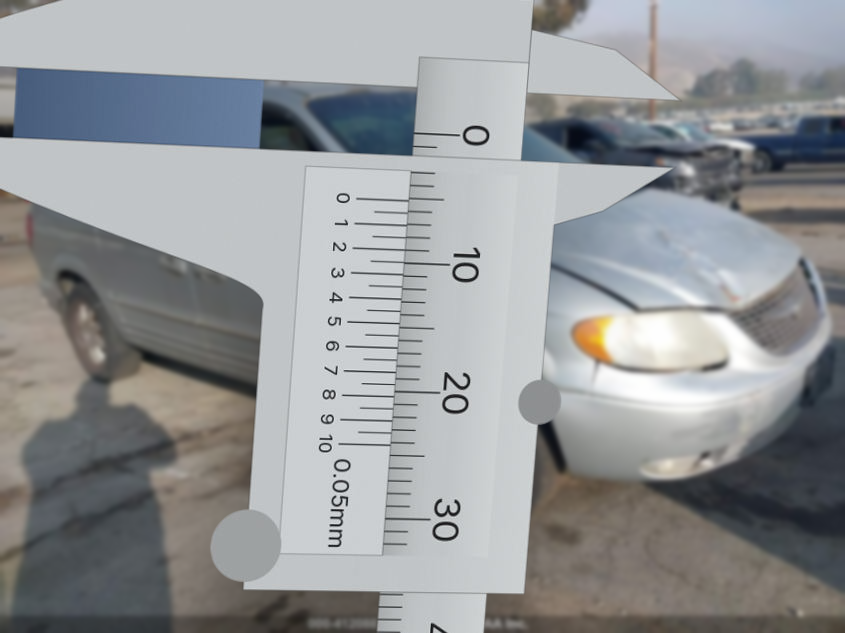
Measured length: 5.2 mm
